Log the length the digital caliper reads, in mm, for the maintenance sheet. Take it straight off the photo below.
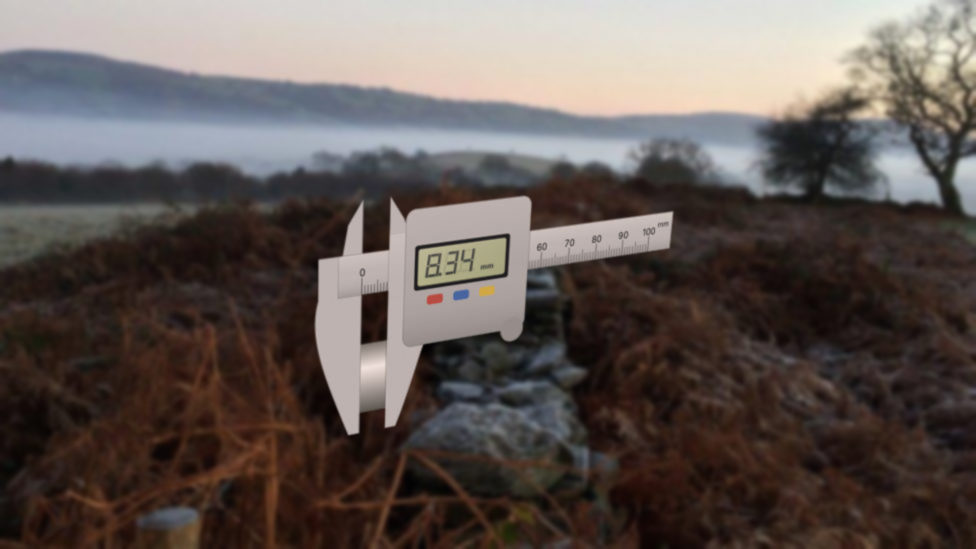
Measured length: 8.34 mm
